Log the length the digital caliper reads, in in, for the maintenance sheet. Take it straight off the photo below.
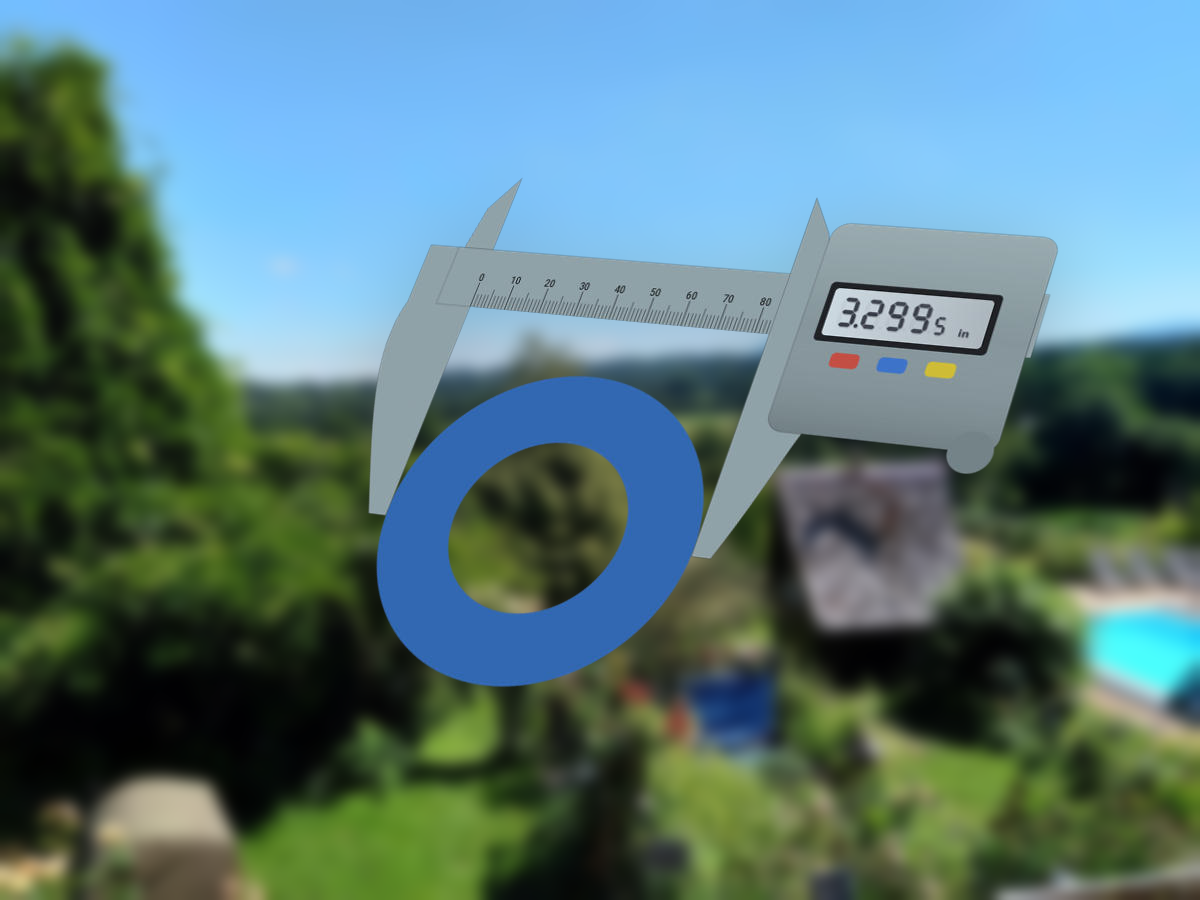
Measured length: 3.2995 in
